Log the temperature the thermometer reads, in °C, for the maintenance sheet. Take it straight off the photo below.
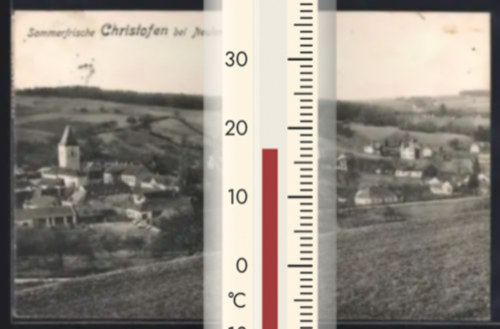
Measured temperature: 17 °C
